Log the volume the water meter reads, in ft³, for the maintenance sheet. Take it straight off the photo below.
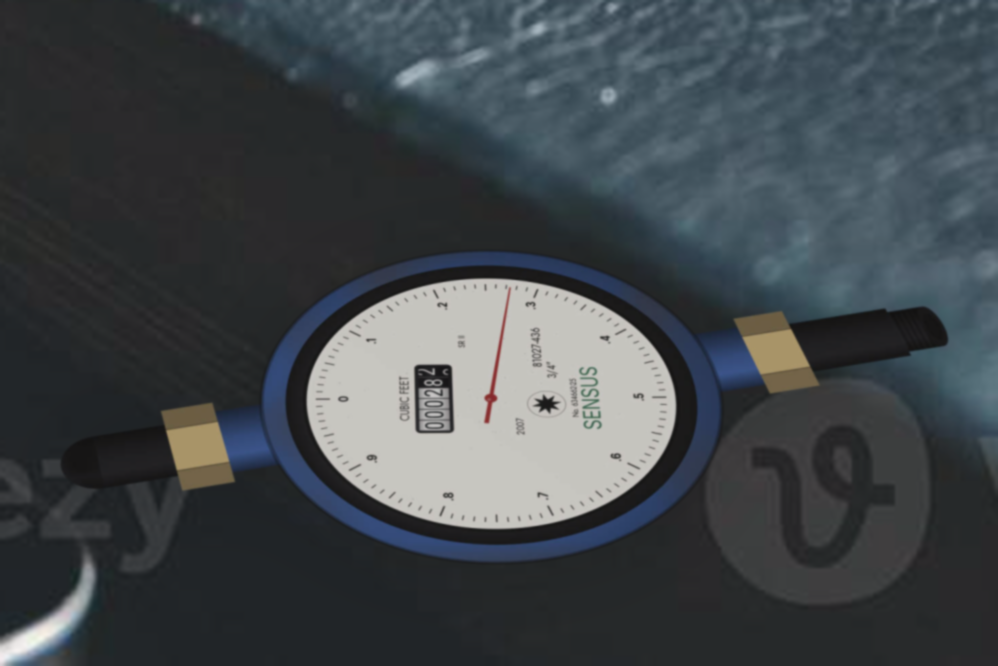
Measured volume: 282.27 ft³
